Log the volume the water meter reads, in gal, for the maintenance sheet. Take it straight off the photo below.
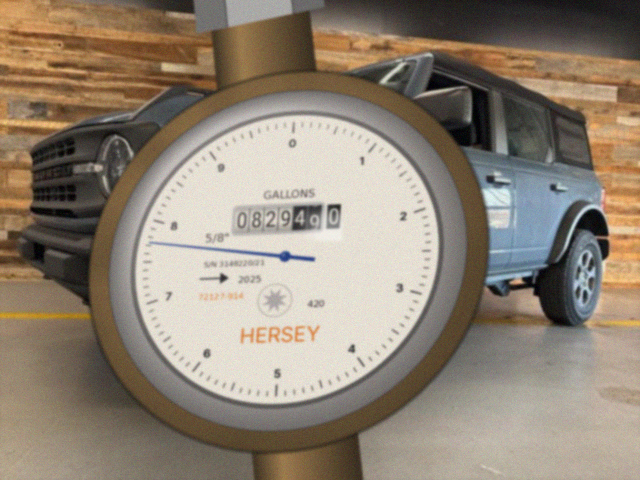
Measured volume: 829487.7 gal
